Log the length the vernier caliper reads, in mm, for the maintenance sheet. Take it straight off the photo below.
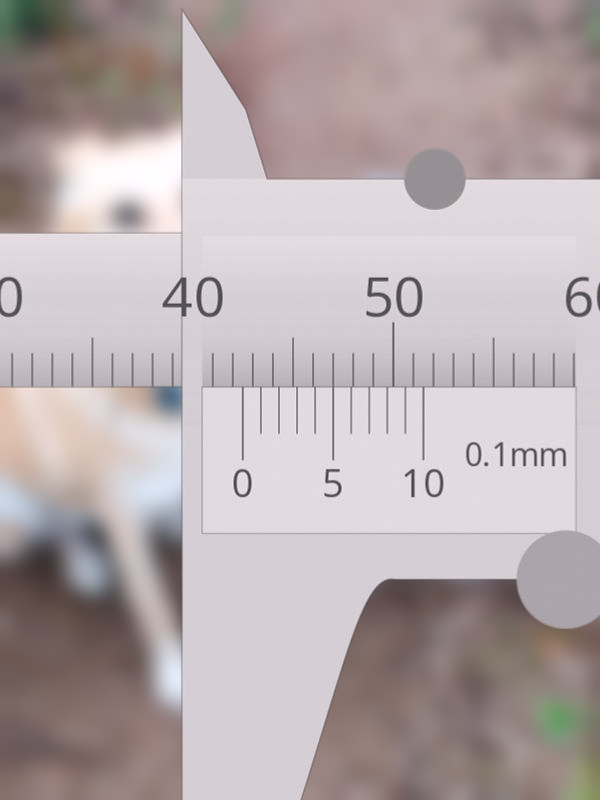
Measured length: 42.5 mm
